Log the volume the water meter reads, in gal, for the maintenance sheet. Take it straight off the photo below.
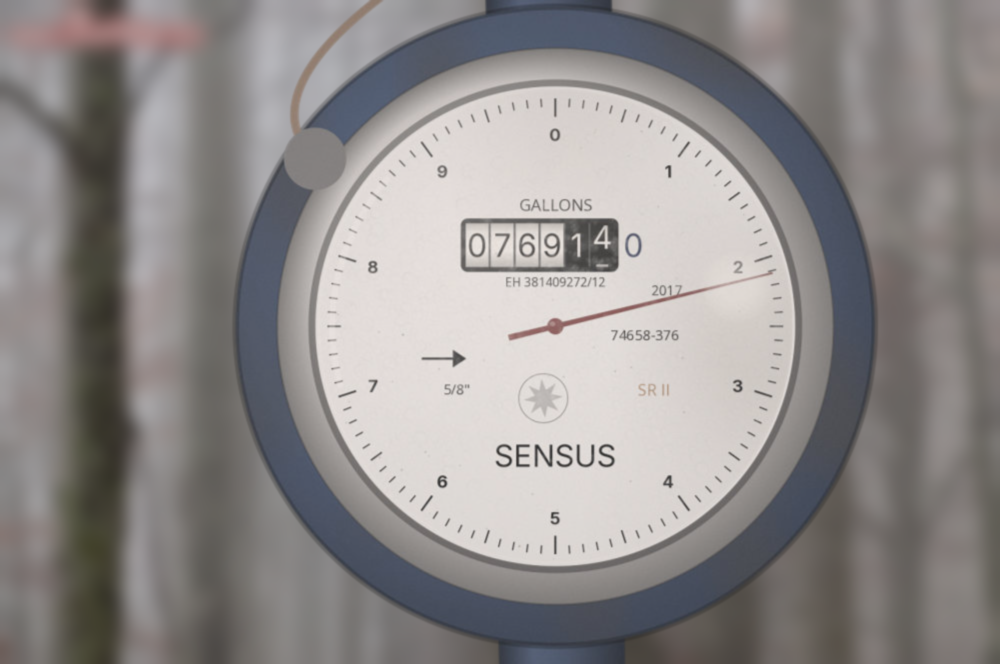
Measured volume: 769142.1 gal
